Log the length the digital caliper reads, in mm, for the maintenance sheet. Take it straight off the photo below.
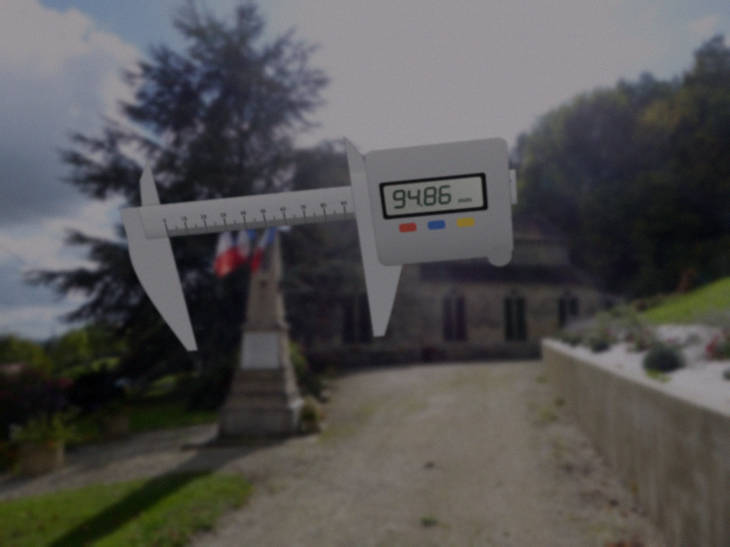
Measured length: 94.86 mm
